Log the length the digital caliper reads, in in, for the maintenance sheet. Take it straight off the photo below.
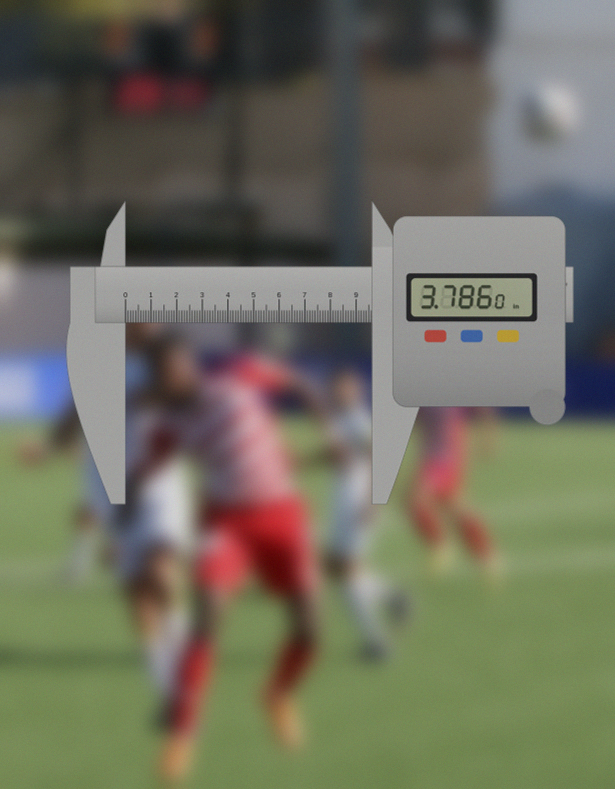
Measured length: 3.7860 in
